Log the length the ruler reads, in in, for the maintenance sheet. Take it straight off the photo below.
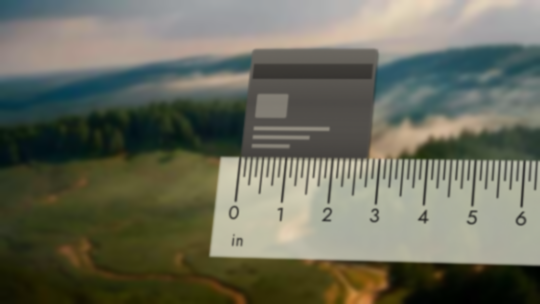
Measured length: 2.75 in
